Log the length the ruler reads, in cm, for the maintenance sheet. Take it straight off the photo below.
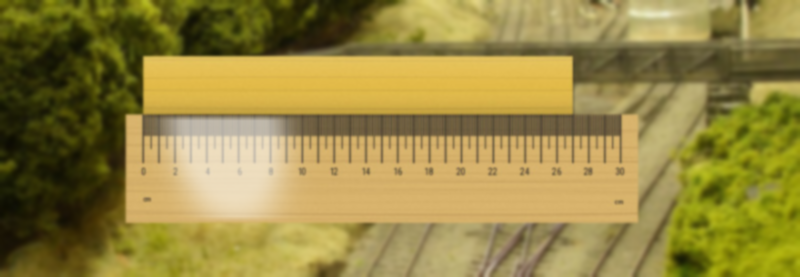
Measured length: 27 cm
